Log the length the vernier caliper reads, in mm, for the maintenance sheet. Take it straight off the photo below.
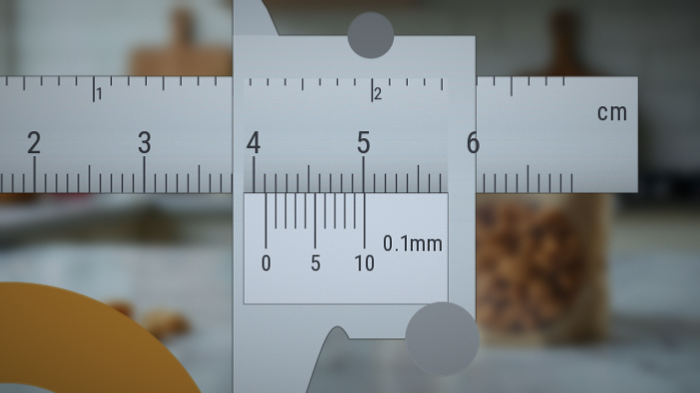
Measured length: 41.1 mm
